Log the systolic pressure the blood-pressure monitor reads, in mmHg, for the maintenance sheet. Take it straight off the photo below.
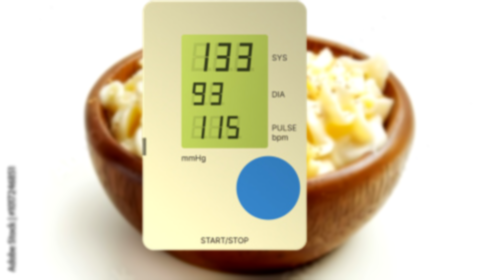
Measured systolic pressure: 133 mmHg
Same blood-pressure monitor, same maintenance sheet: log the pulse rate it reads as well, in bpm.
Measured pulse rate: 115 bpm
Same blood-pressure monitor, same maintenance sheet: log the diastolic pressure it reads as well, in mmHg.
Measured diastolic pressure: 93 mmHg
